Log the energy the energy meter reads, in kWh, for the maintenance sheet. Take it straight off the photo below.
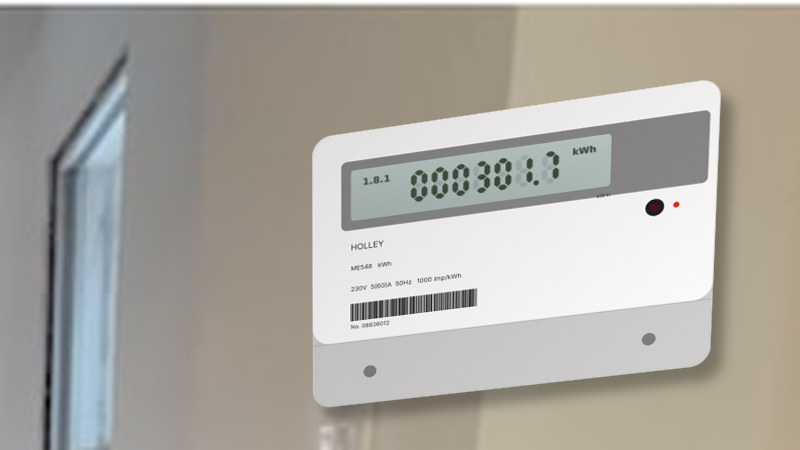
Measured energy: 301.7 kWh
